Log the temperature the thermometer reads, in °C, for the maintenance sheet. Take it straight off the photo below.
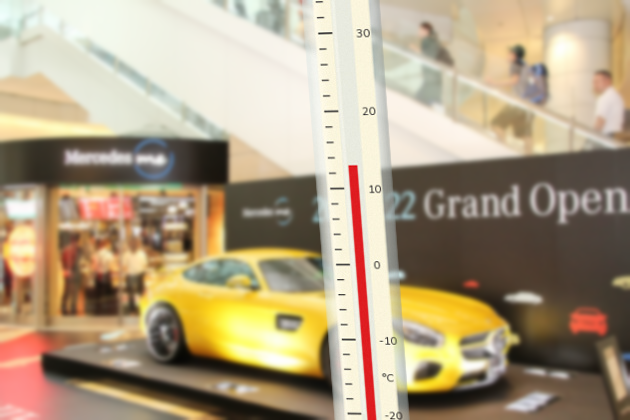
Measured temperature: 13 °C
